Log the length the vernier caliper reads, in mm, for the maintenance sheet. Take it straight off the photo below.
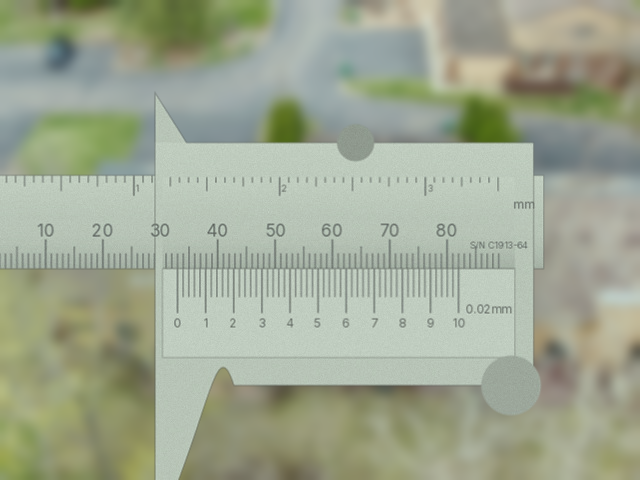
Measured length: 33.0 mm
